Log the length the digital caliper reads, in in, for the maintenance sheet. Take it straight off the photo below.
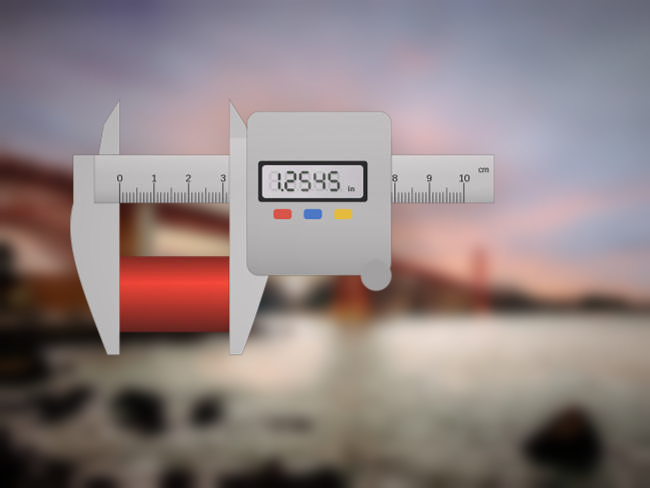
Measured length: 1.2545 in
